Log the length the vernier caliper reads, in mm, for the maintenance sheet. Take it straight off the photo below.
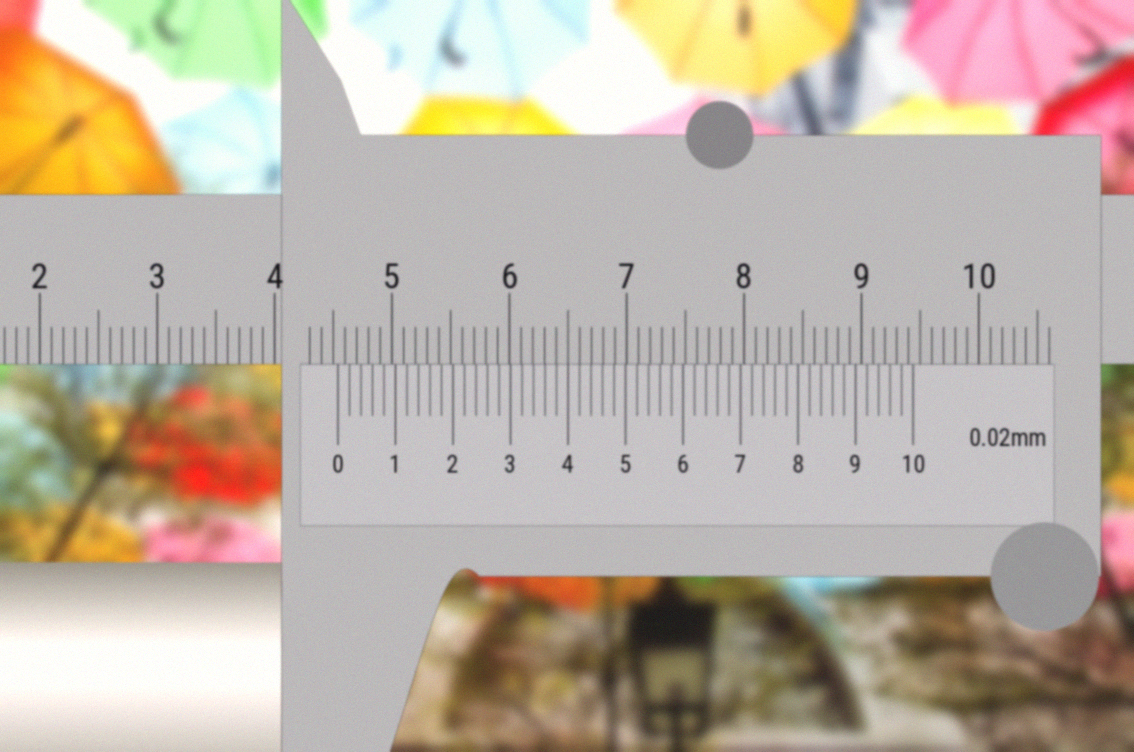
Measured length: 45.4 mm
